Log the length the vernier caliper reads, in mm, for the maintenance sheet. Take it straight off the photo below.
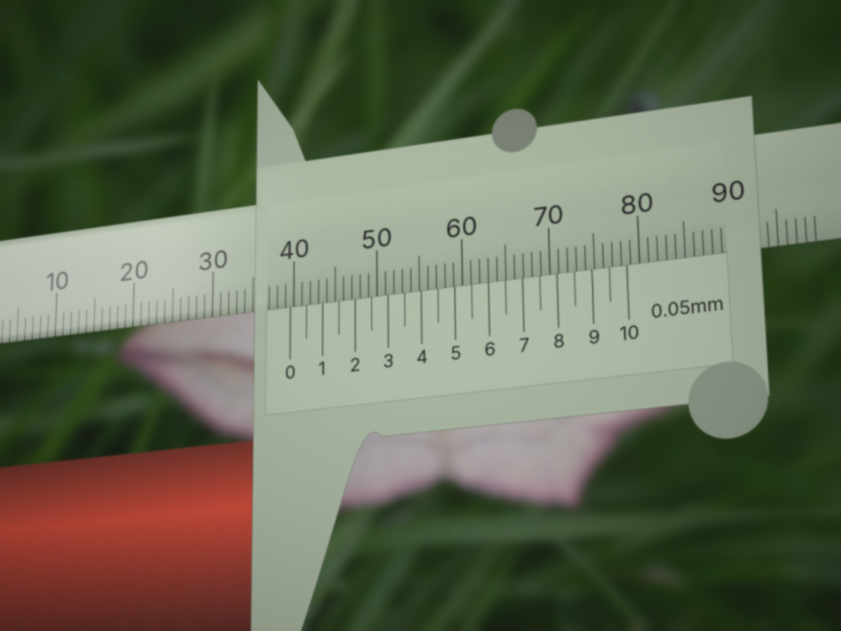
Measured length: 39.6 mm
